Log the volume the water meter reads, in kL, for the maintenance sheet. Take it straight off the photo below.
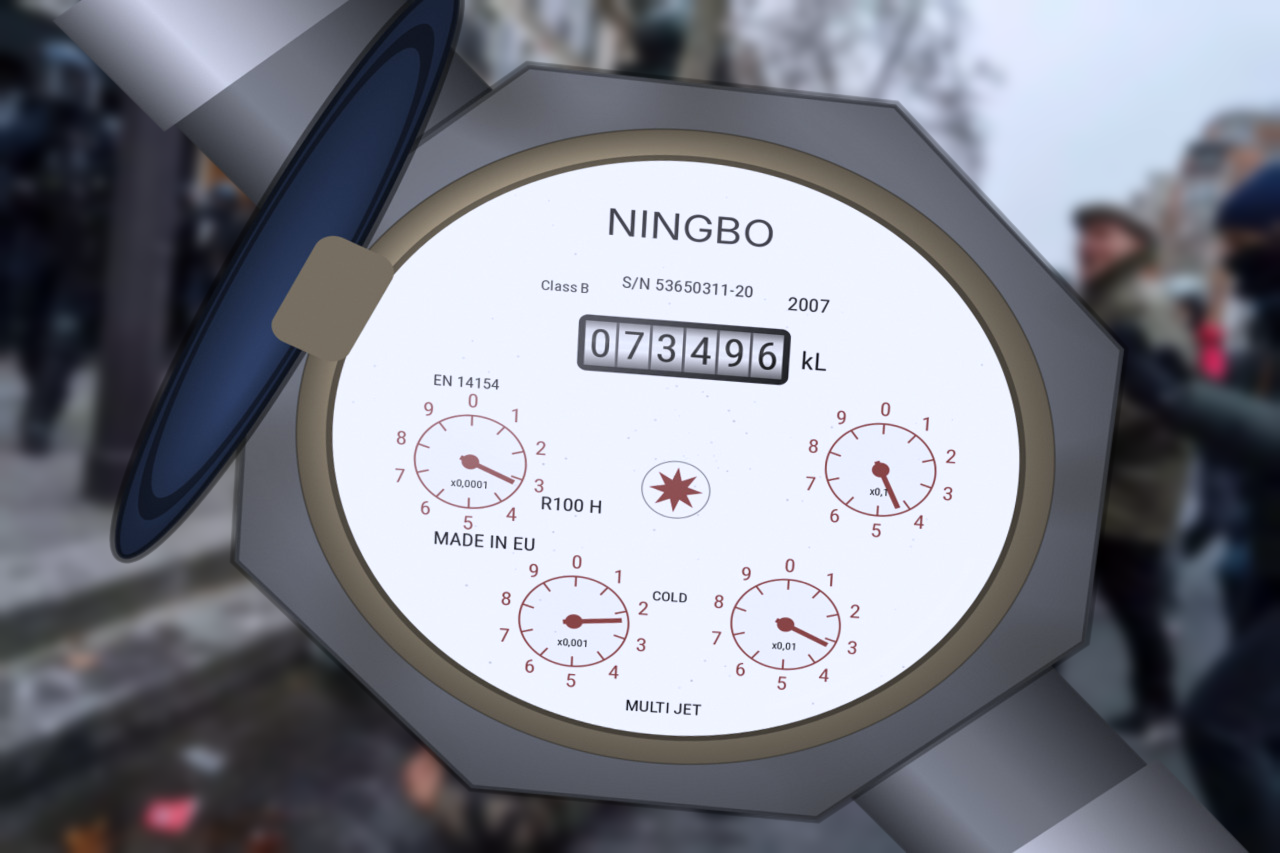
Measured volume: 73496.4323 kL
